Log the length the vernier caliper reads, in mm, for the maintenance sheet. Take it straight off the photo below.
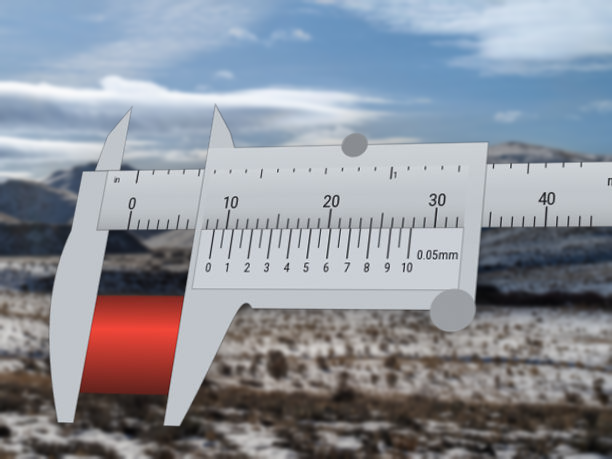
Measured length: 8.8 mm
